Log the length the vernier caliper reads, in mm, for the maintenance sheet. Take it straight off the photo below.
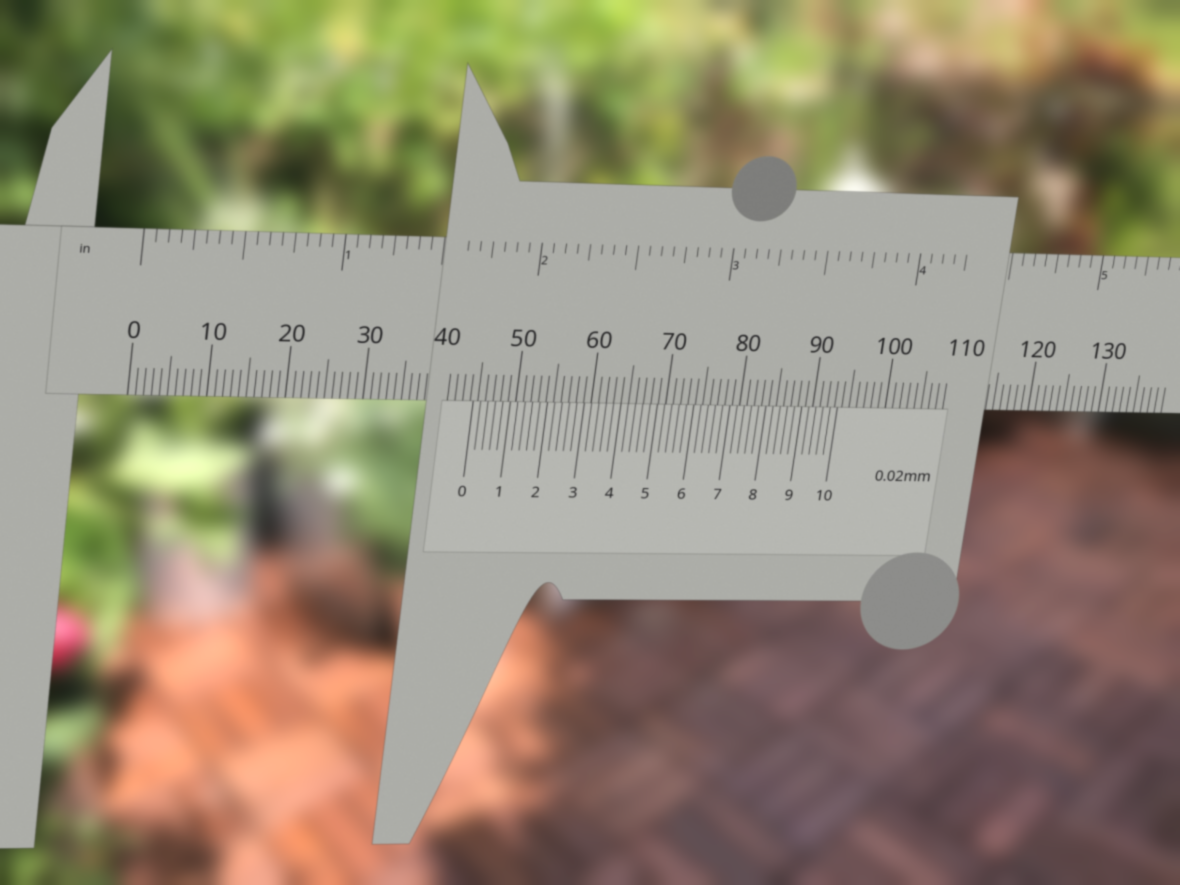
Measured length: 44.4 mm
